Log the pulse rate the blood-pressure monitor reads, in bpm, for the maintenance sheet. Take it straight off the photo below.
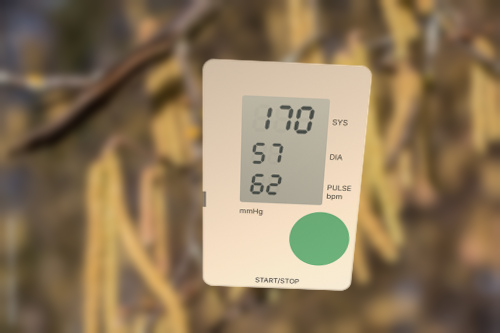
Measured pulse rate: 62 bpm
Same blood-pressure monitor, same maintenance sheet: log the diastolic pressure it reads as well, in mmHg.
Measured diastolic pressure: 57 mmHg
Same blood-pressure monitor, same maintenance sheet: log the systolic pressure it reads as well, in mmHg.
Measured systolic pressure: 170 mmHg
